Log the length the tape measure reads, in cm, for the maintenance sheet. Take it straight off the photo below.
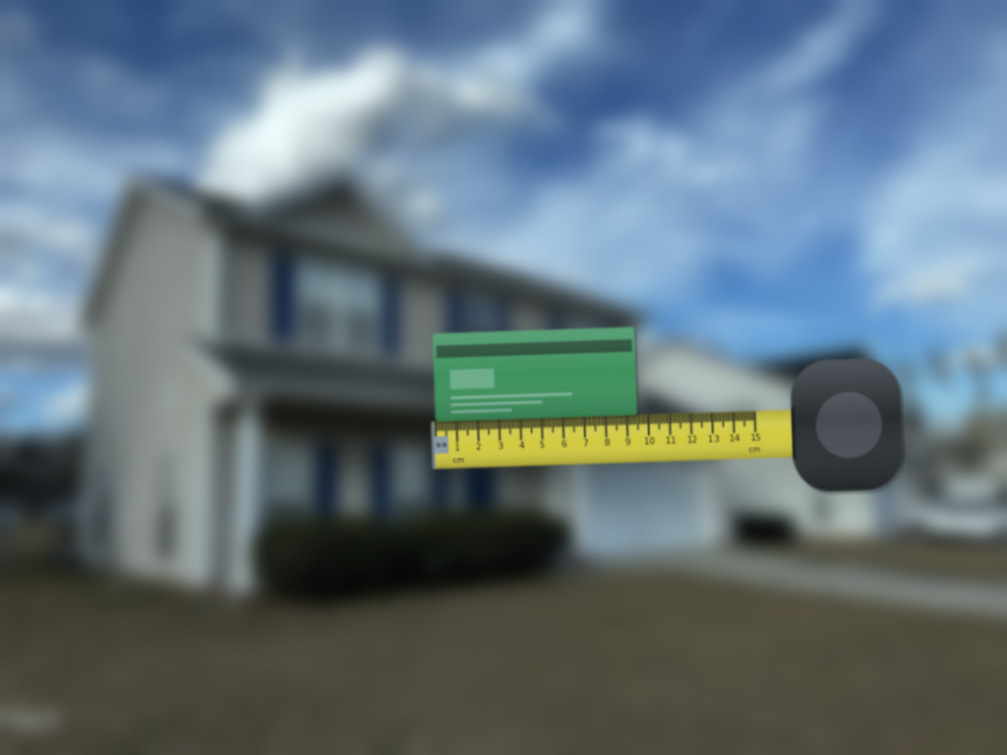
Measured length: 9.5 cm
